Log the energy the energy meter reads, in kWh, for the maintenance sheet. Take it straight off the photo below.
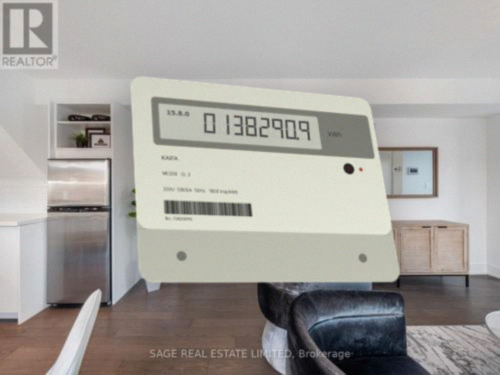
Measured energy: 138290.9 kWh
